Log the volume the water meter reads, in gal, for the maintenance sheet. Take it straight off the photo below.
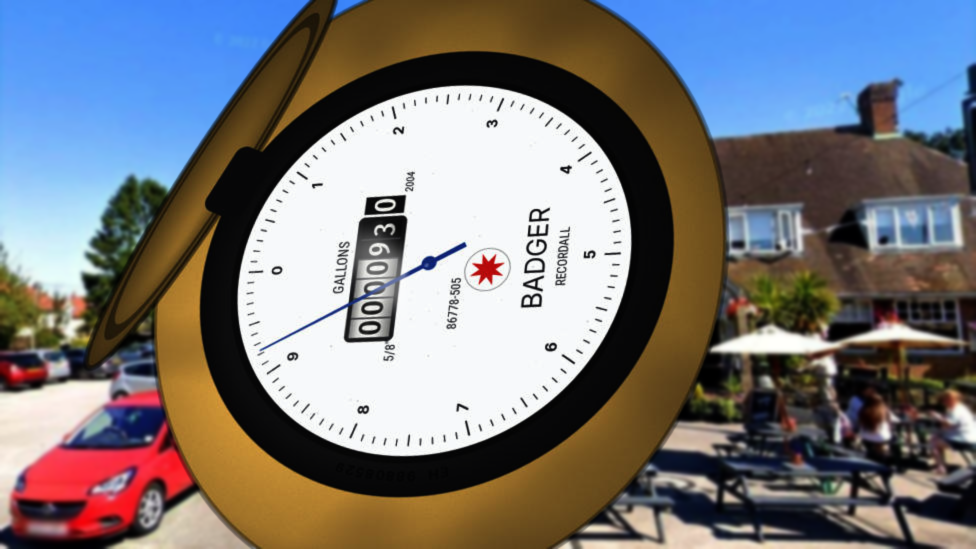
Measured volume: 929.2 gal
